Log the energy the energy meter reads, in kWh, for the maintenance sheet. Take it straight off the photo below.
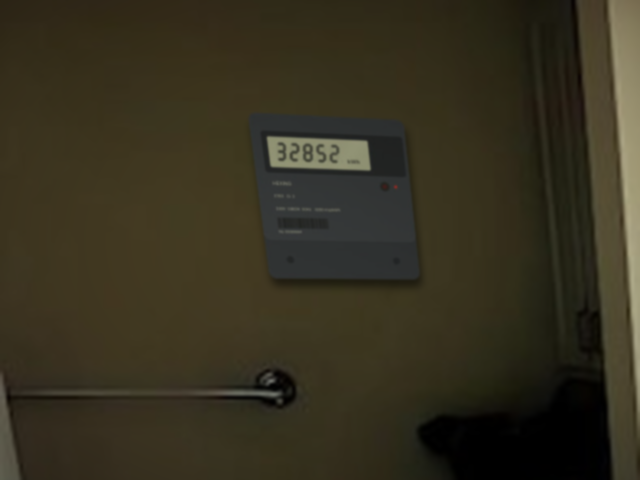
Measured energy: 32852 kWh
